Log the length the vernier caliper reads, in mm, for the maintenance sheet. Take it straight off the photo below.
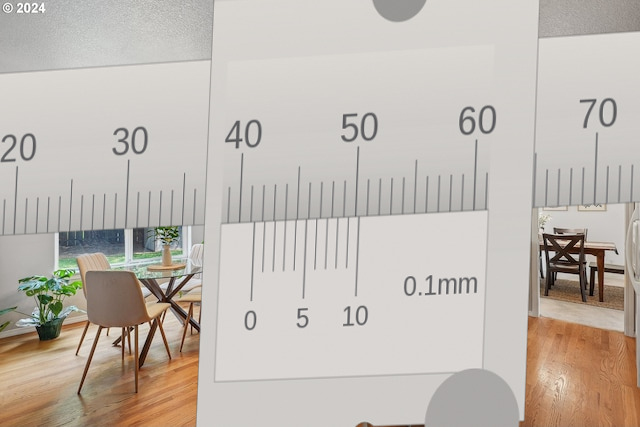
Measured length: 41.3 mm
